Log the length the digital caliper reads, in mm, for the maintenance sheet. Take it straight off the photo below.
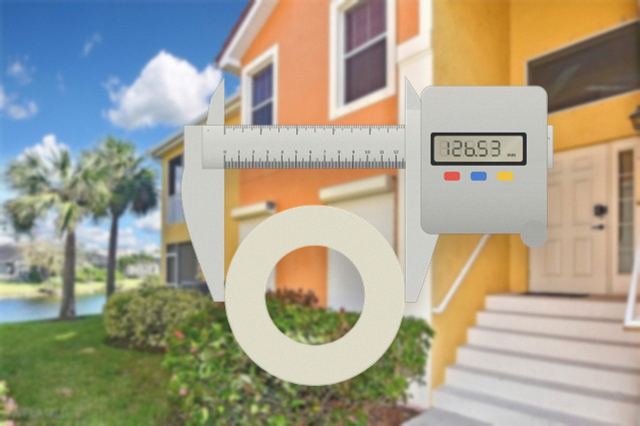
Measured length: 126.53 mm
